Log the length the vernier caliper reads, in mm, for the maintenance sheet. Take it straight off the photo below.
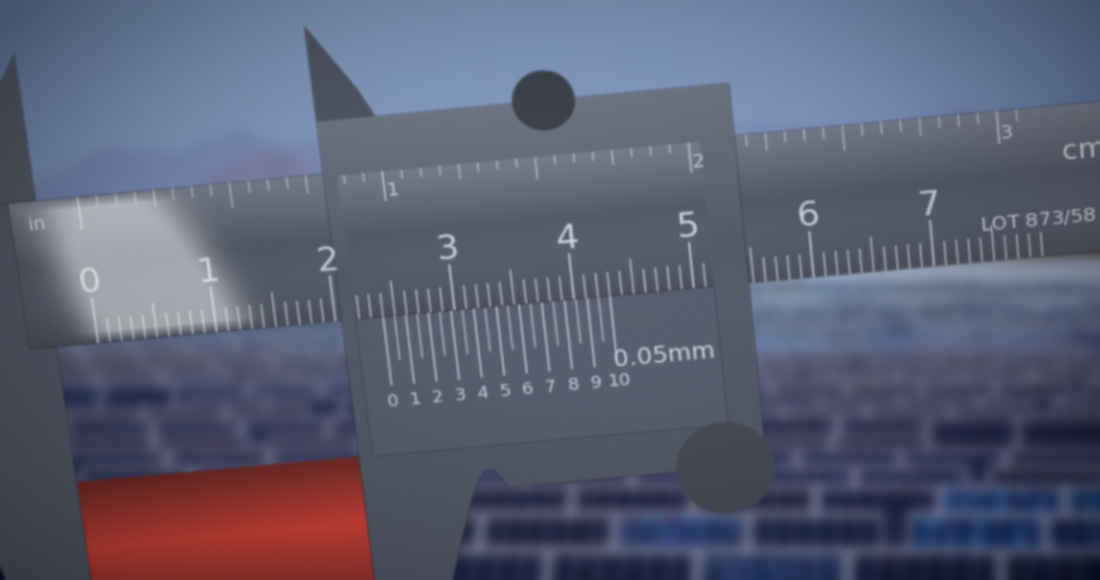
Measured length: 24.0 mm
